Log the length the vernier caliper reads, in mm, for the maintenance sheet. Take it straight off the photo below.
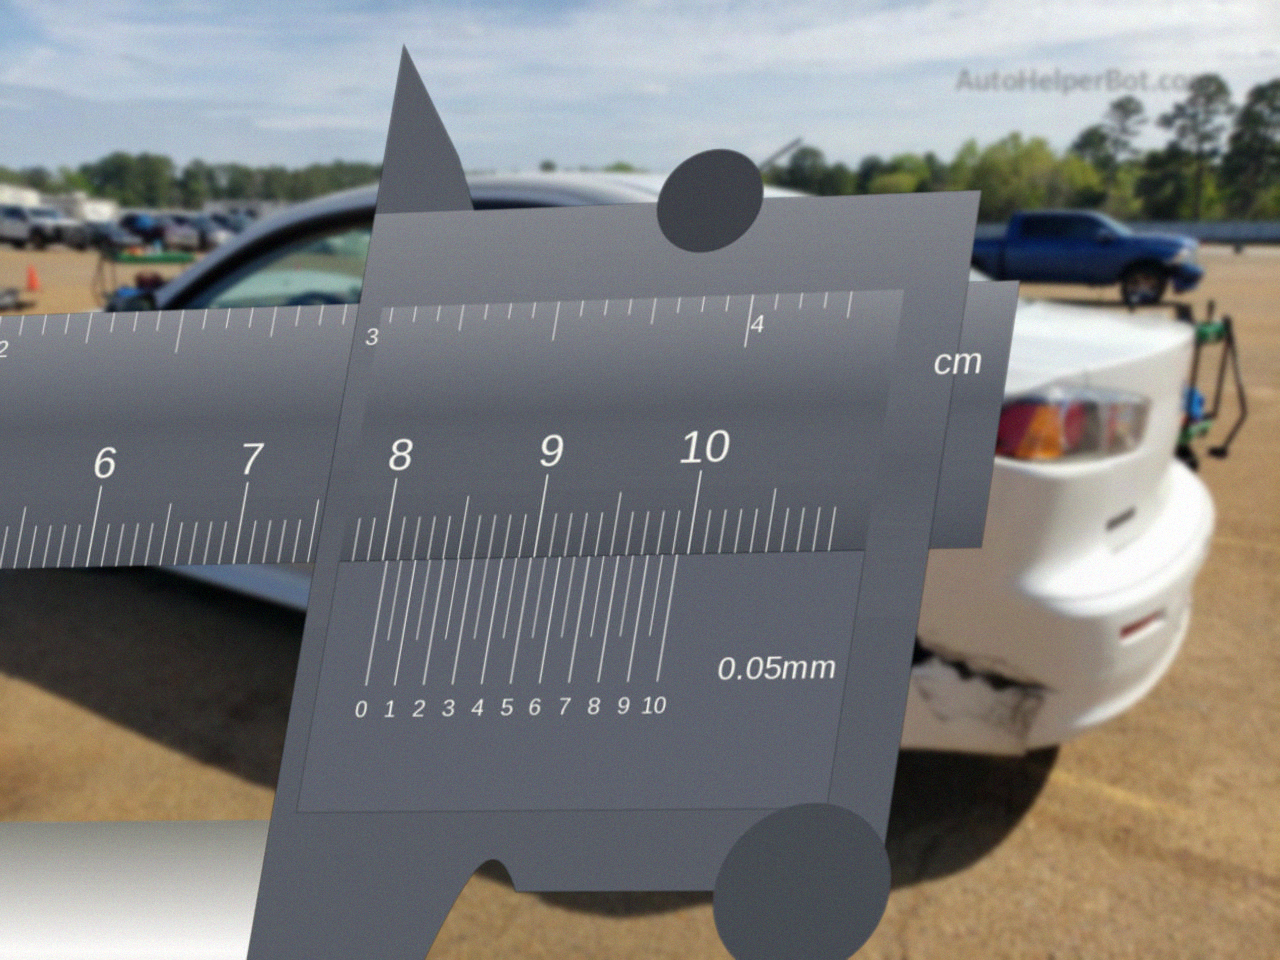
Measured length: 80.3 mm
